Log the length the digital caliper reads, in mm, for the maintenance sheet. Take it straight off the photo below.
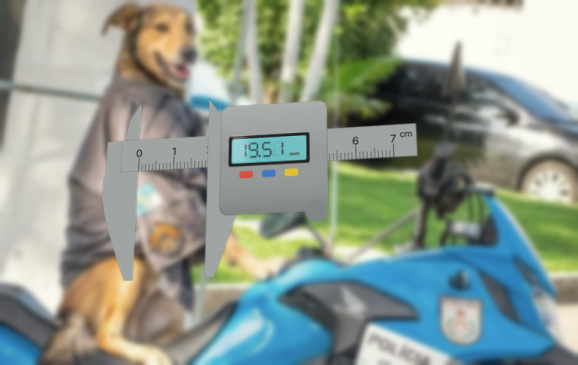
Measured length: 19.51 mm
